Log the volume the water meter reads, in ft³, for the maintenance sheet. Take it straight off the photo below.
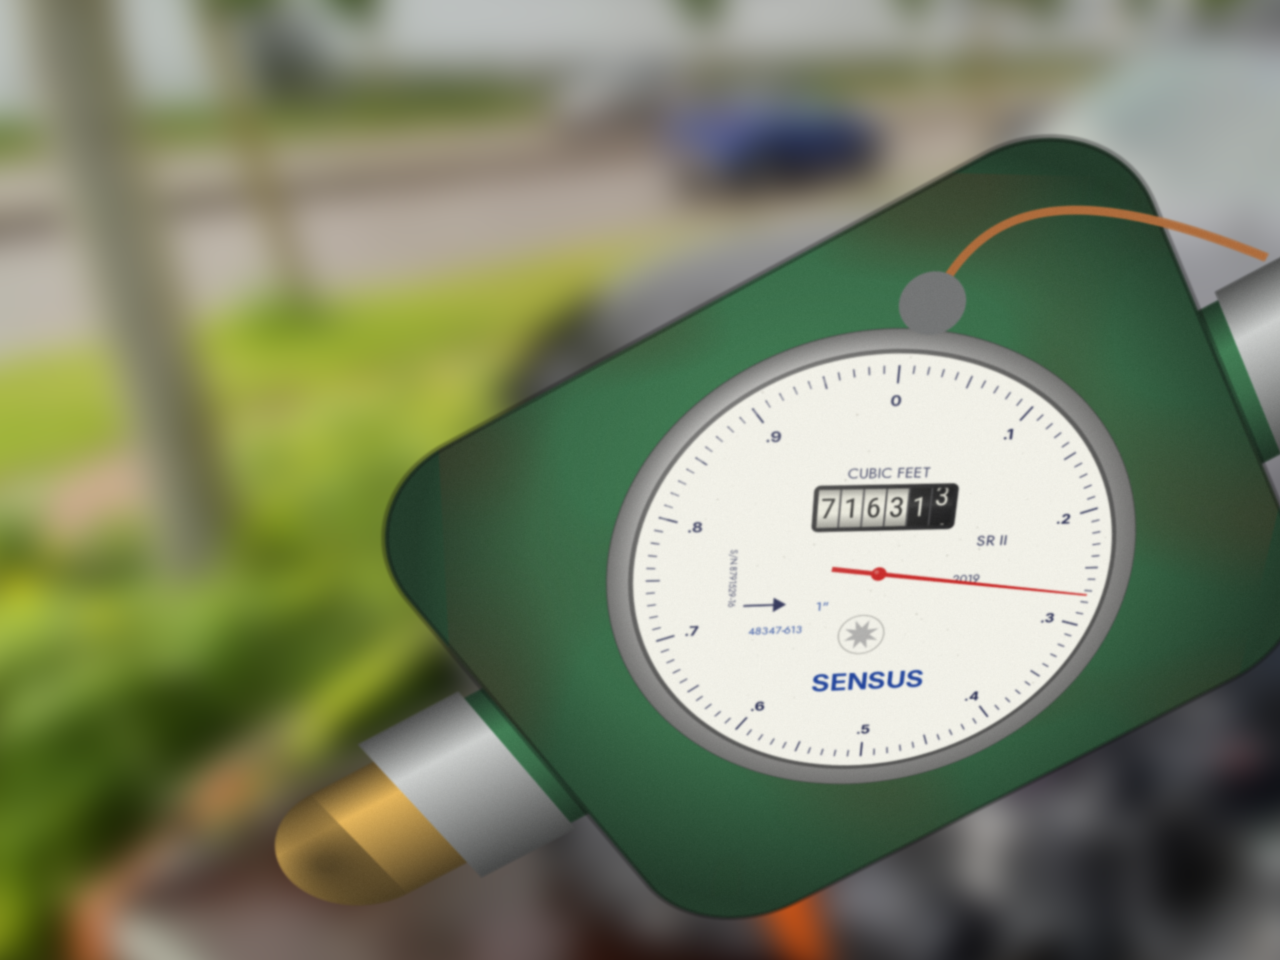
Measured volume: 716313.27 ft³
